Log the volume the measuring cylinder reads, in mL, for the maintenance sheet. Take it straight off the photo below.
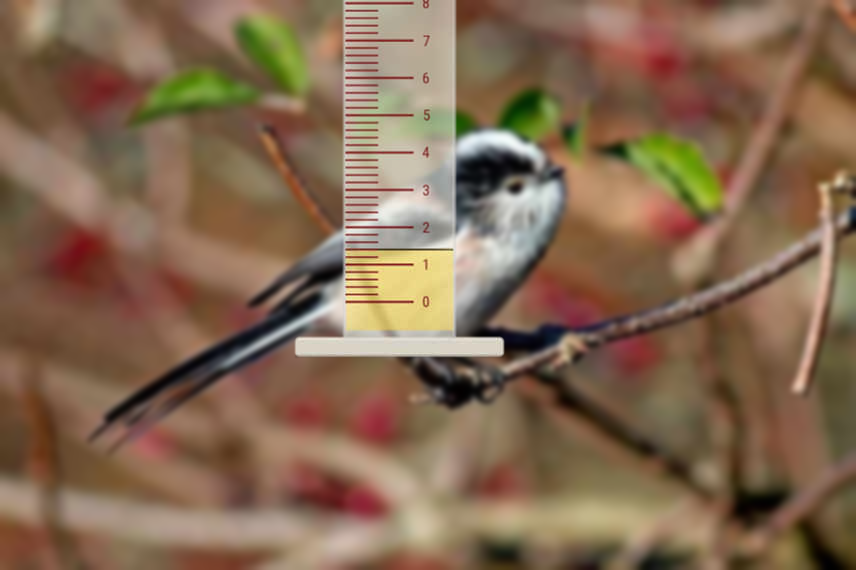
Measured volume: 1.4 mL
